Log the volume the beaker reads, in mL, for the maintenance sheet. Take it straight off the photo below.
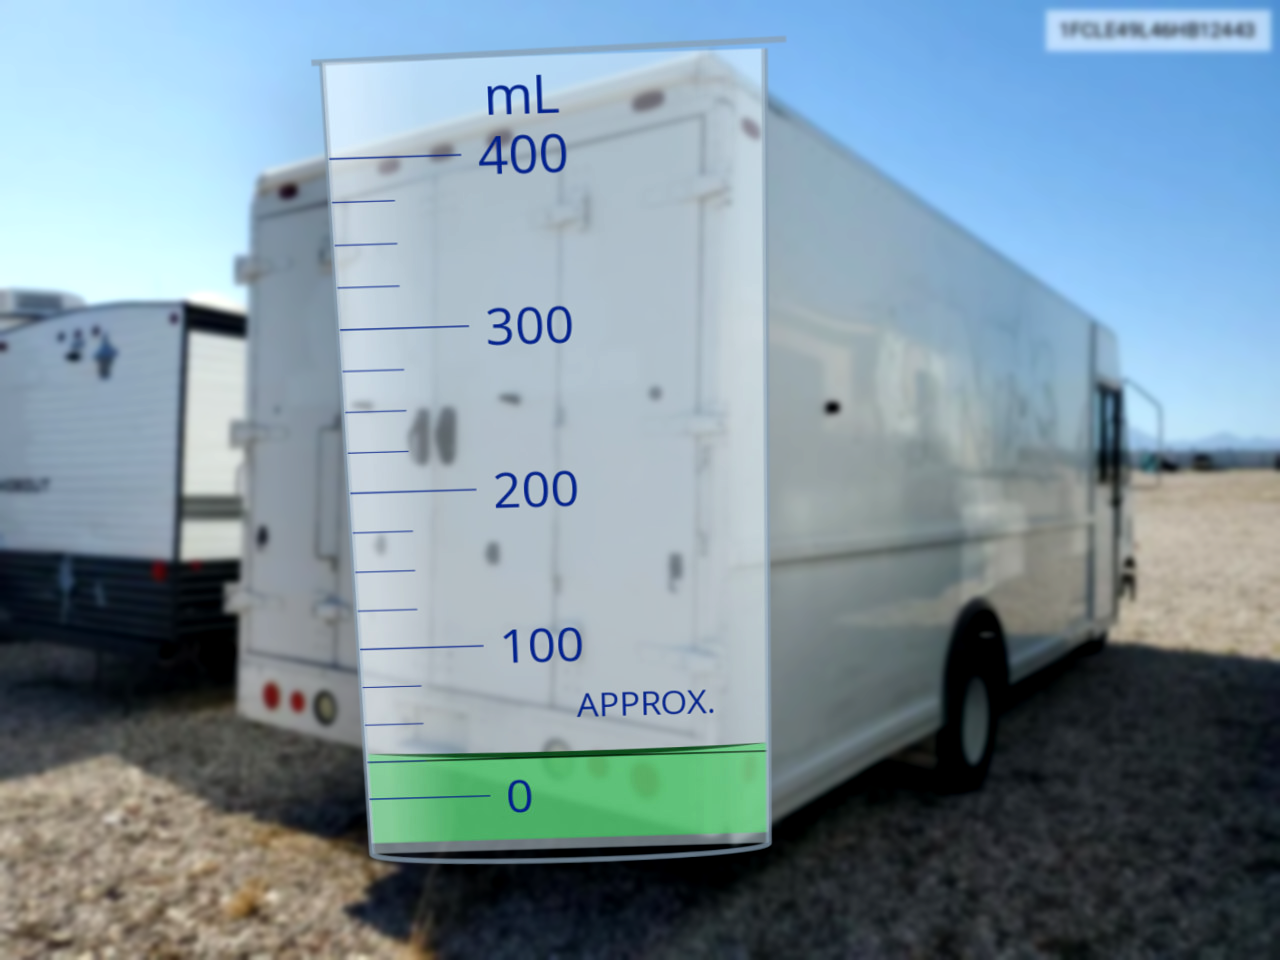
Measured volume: 25 mL
